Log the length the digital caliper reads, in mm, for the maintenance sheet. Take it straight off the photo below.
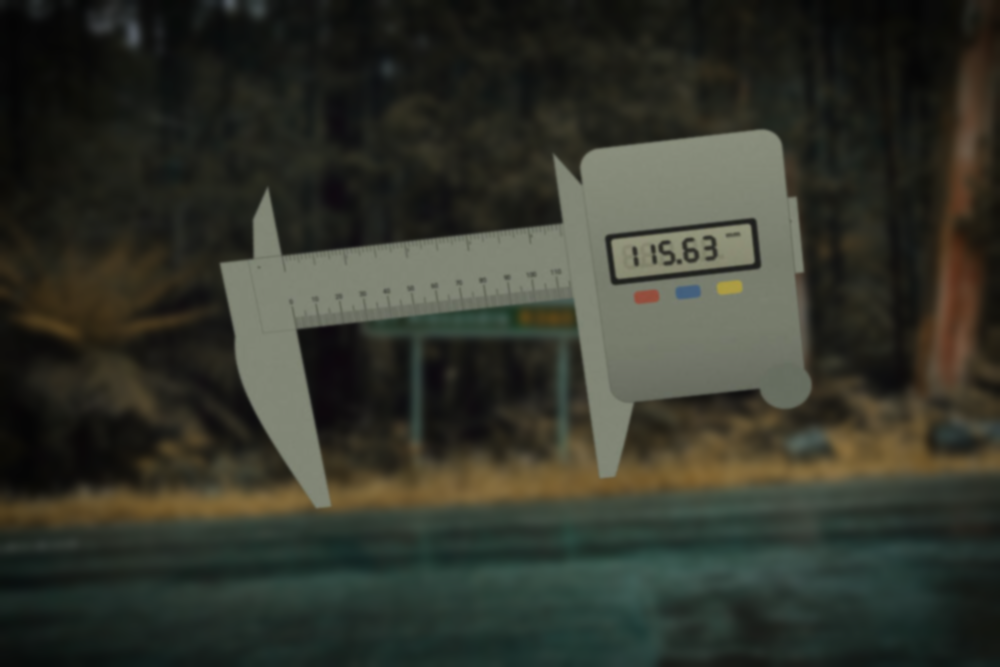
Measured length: 115.63 mm
